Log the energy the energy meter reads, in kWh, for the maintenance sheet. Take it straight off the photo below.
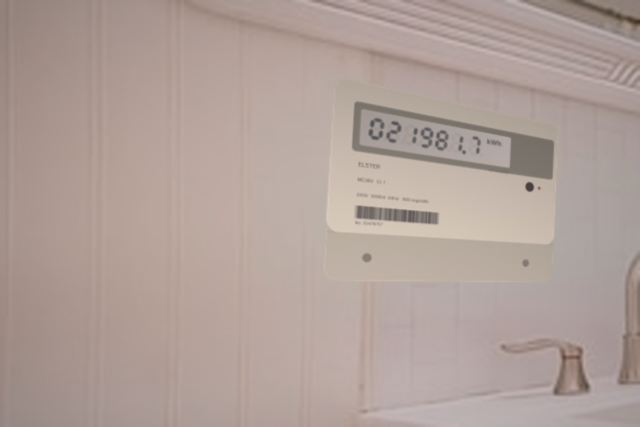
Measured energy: 21981.7 kWh
